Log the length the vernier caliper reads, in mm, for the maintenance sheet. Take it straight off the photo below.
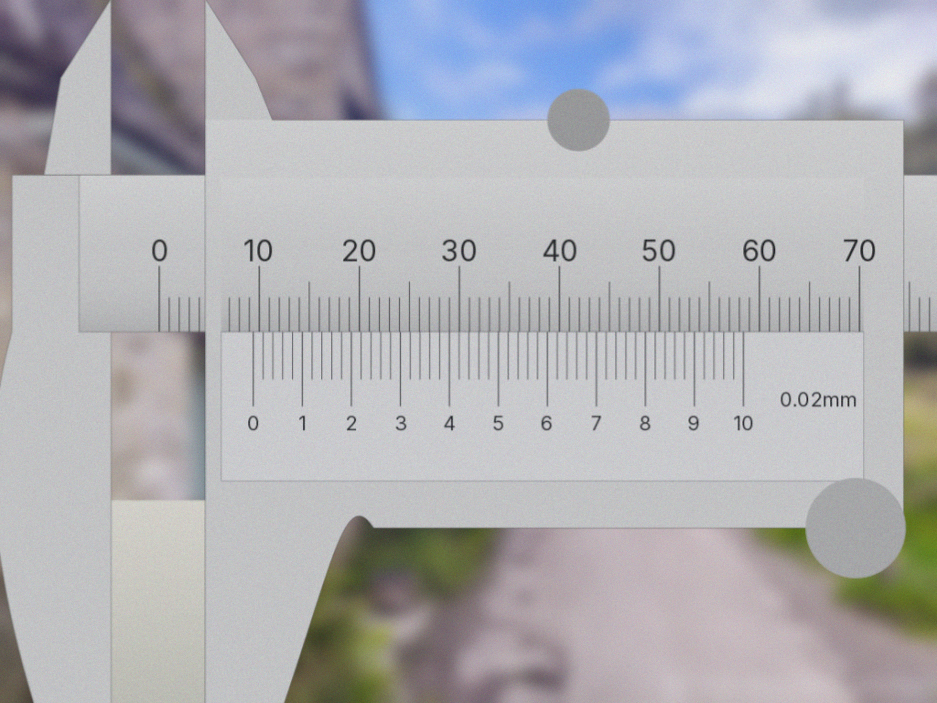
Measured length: 9.4 mm
